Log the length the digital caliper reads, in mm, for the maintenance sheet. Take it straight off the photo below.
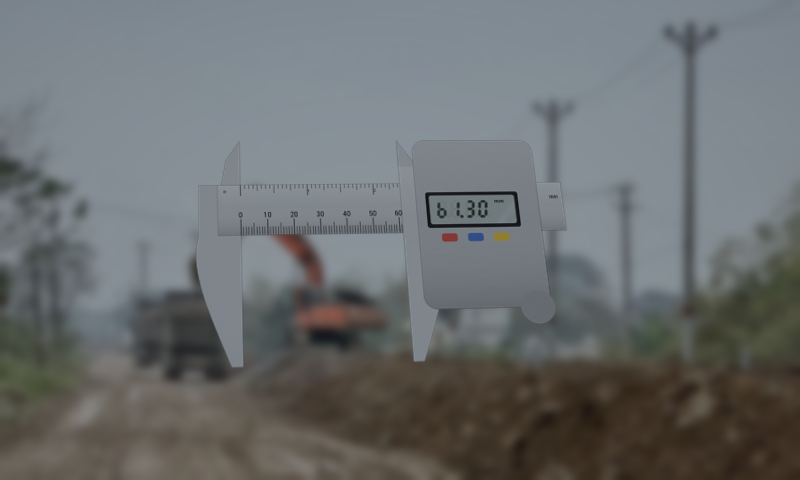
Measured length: 61.30 mm
